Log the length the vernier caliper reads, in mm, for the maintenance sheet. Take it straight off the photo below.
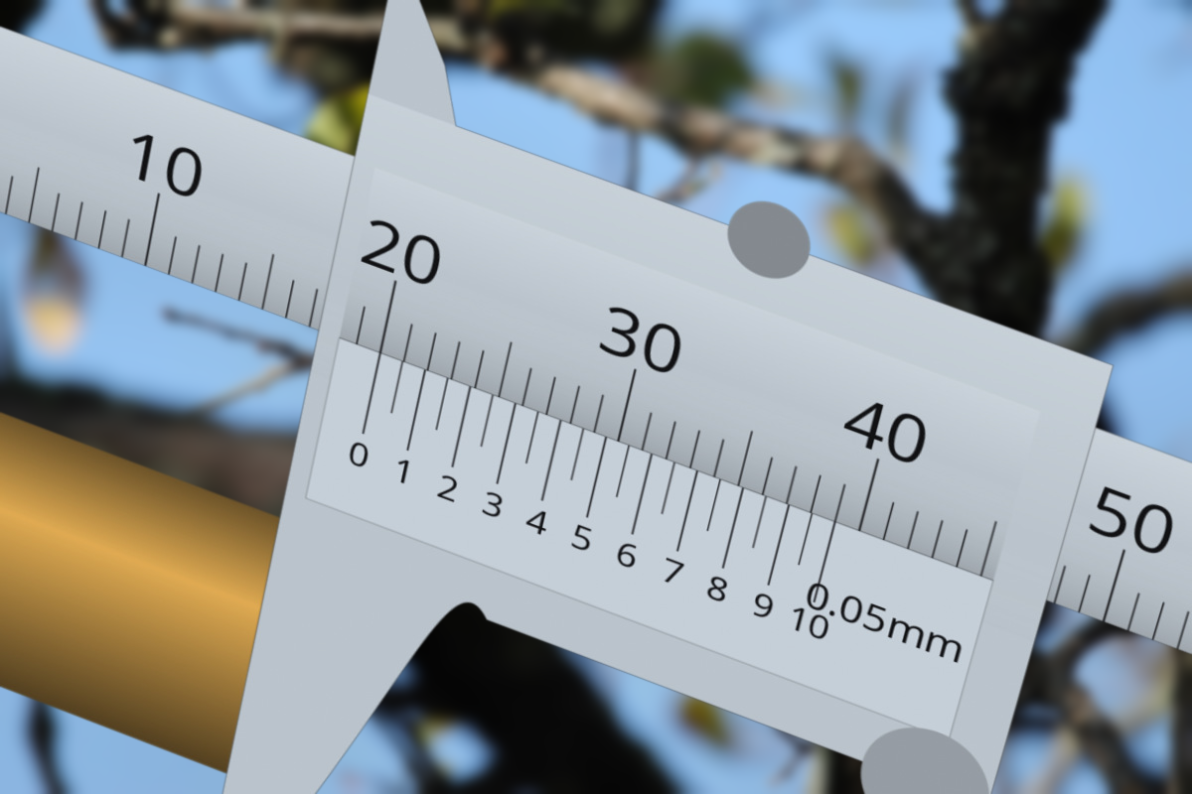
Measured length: 20.00 mm
